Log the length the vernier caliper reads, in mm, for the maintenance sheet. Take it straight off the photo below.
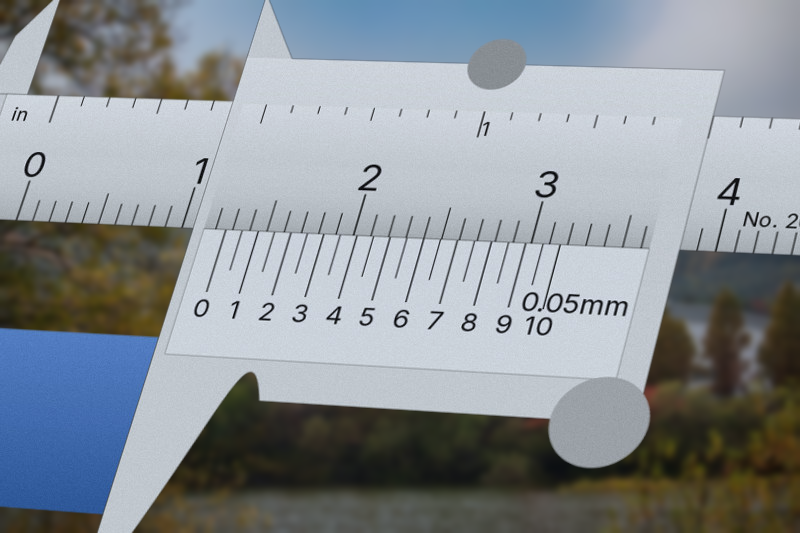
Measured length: 12.6 mm
